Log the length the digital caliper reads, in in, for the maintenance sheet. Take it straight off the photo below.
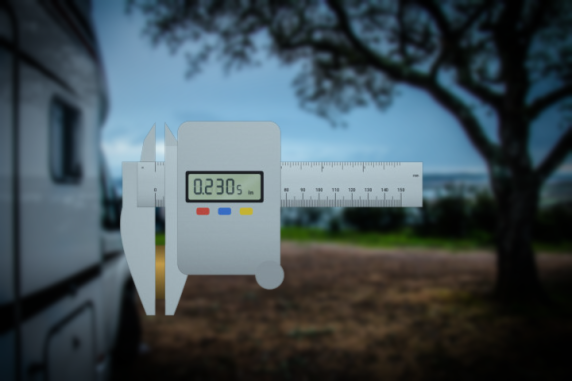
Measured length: 0.2305 in
